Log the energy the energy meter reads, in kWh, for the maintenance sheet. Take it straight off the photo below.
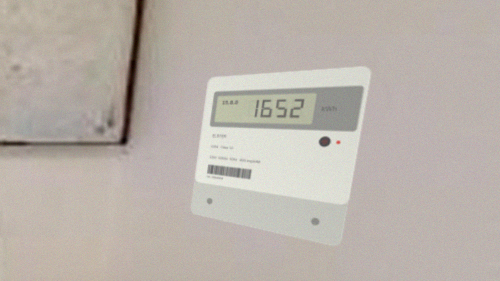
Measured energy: 1652 kWh
